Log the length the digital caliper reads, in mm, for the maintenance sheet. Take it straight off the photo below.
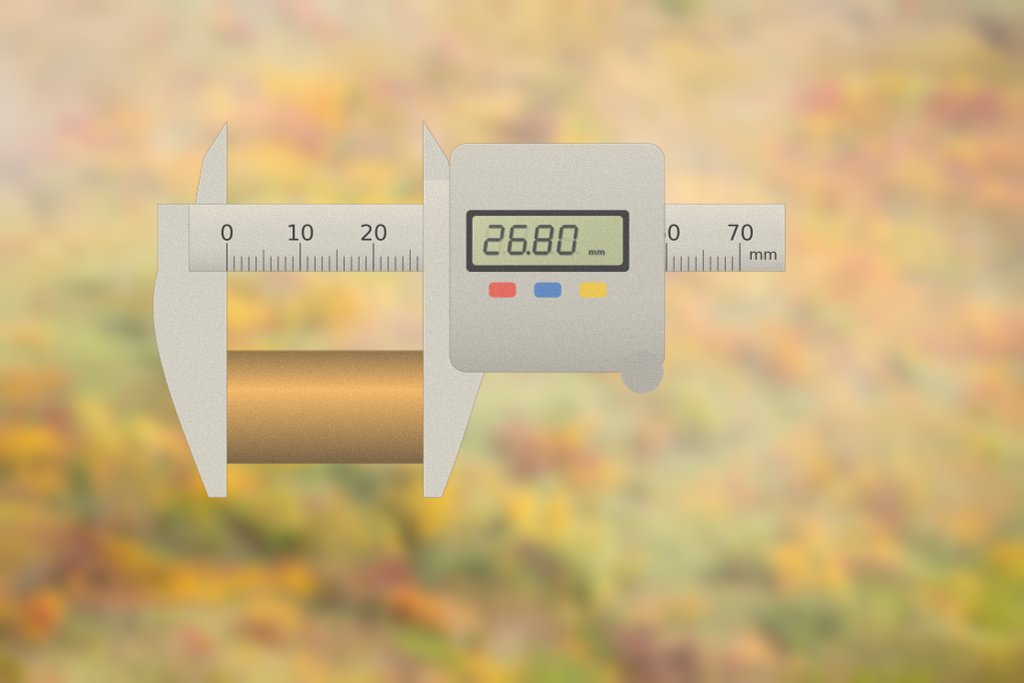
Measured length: 26.80 mm
